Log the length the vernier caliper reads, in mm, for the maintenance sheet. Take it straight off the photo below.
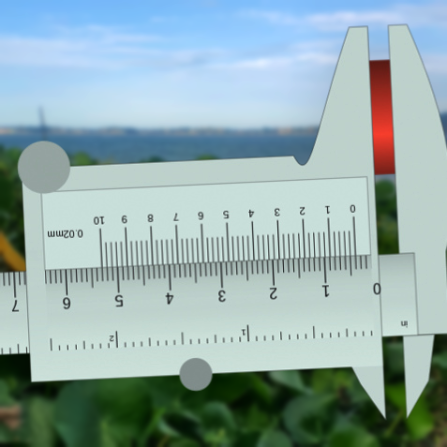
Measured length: 4.0 mm
